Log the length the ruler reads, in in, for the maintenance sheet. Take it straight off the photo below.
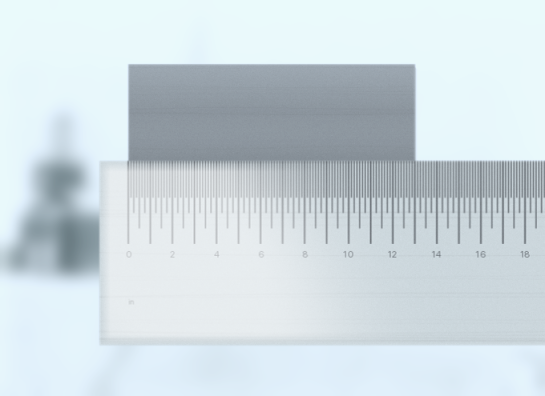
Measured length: 13 in
